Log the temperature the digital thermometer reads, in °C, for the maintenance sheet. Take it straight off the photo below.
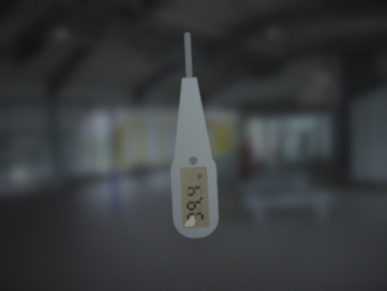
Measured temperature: 39.4 °C
